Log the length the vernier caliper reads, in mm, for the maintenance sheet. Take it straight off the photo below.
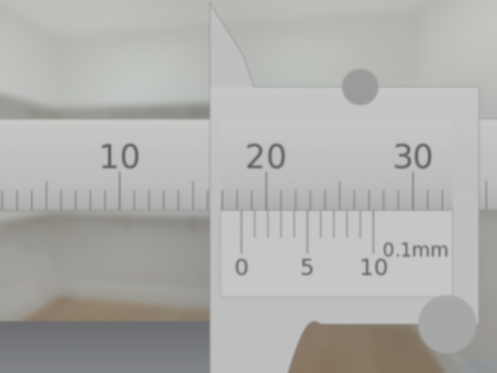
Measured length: 18.3 mm
